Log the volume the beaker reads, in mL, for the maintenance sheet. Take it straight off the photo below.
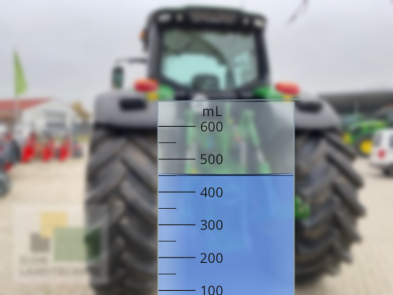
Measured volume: 450 mL
